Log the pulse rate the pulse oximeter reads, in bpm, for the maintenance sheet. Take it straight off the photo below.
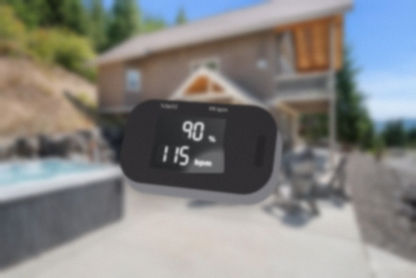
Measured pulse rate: 115 bpm
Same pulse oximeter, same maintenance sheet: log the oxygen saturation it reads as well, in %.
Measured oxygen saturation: 90 %
